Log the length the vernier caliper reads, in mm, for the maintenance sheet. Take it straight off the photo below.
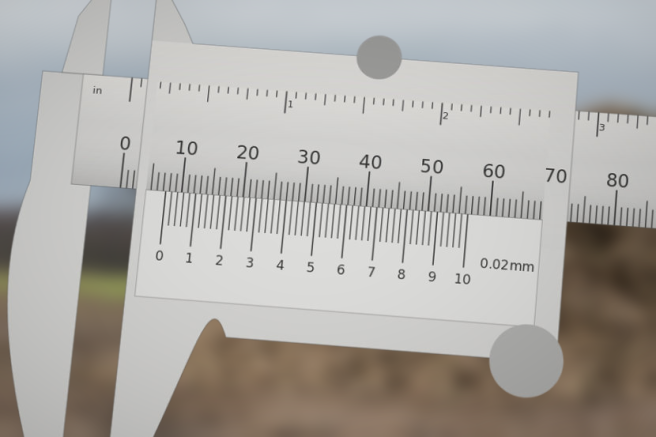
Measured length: 7.4 mm
